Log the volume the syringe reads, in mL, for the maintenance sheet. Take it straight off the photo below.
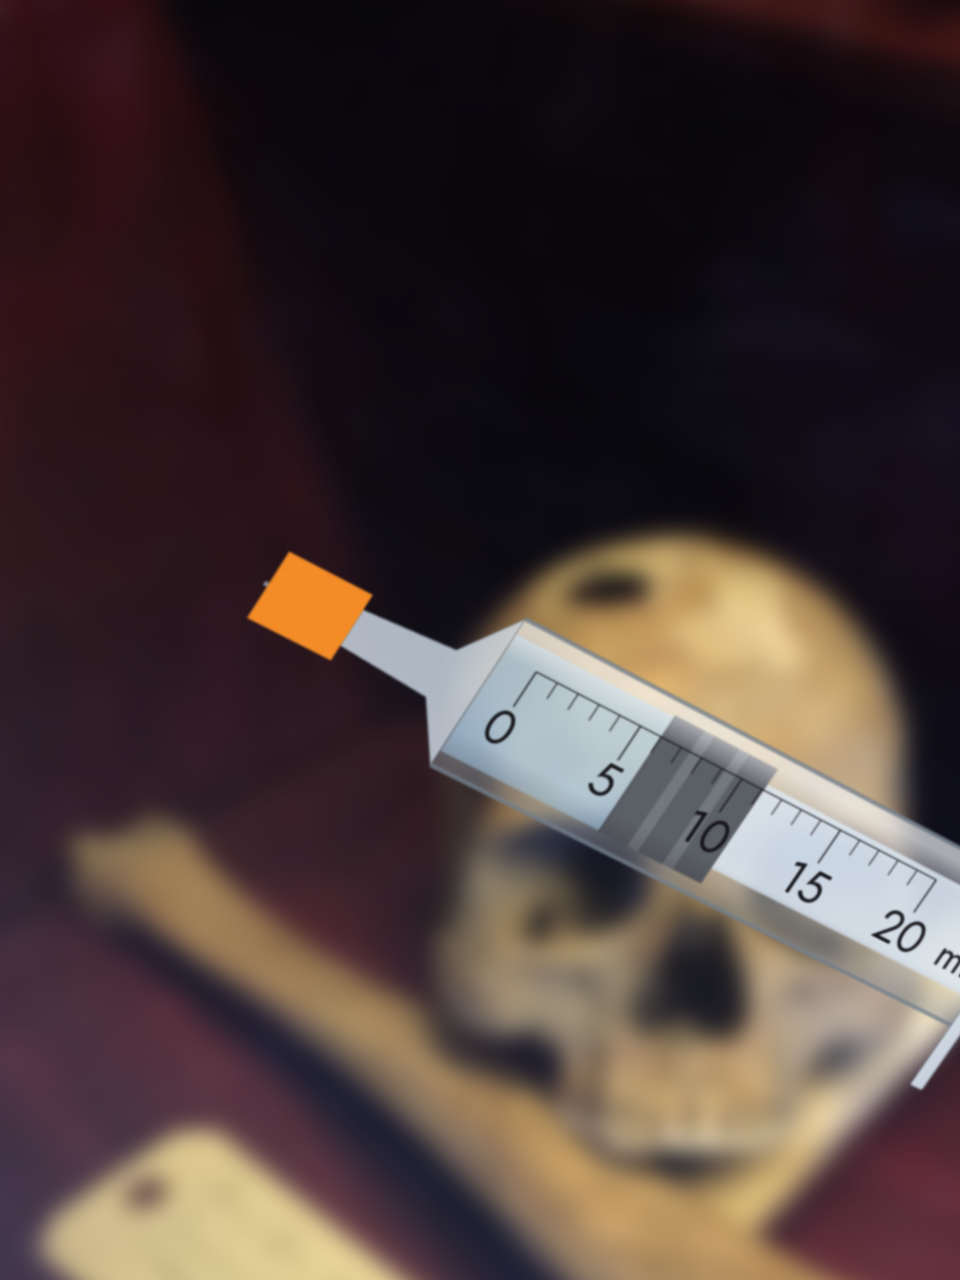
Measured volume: 6 mL
